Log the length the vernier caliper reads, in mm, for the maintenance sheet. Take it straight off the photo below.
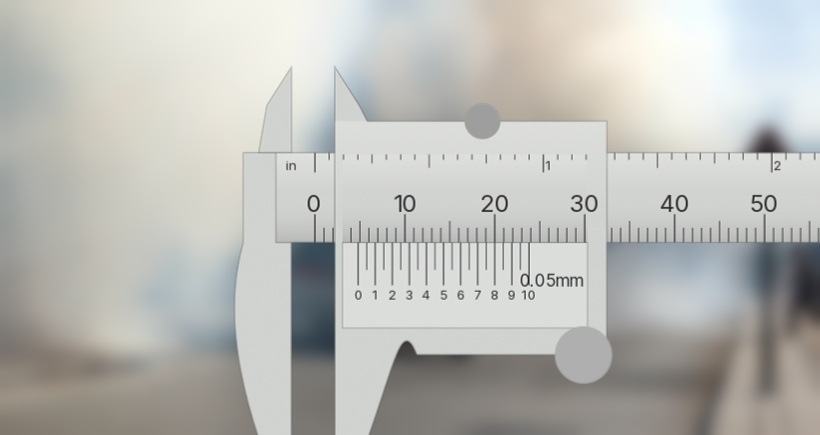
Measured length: 4.8 mm
